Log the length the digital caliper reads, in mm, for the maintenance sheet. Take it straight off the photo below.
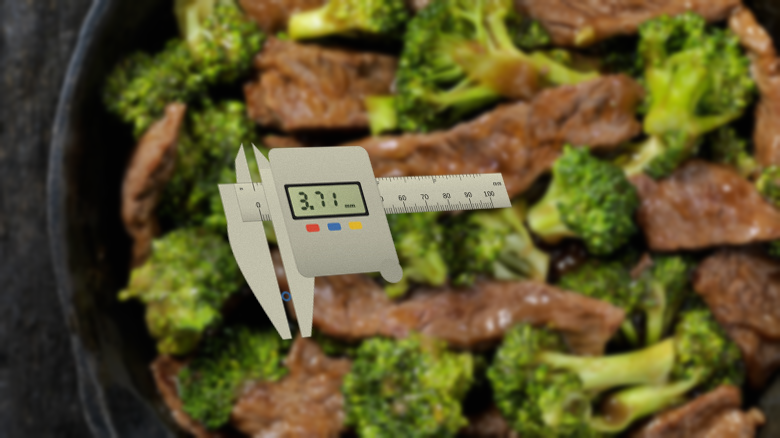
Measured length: 3.71 mm
